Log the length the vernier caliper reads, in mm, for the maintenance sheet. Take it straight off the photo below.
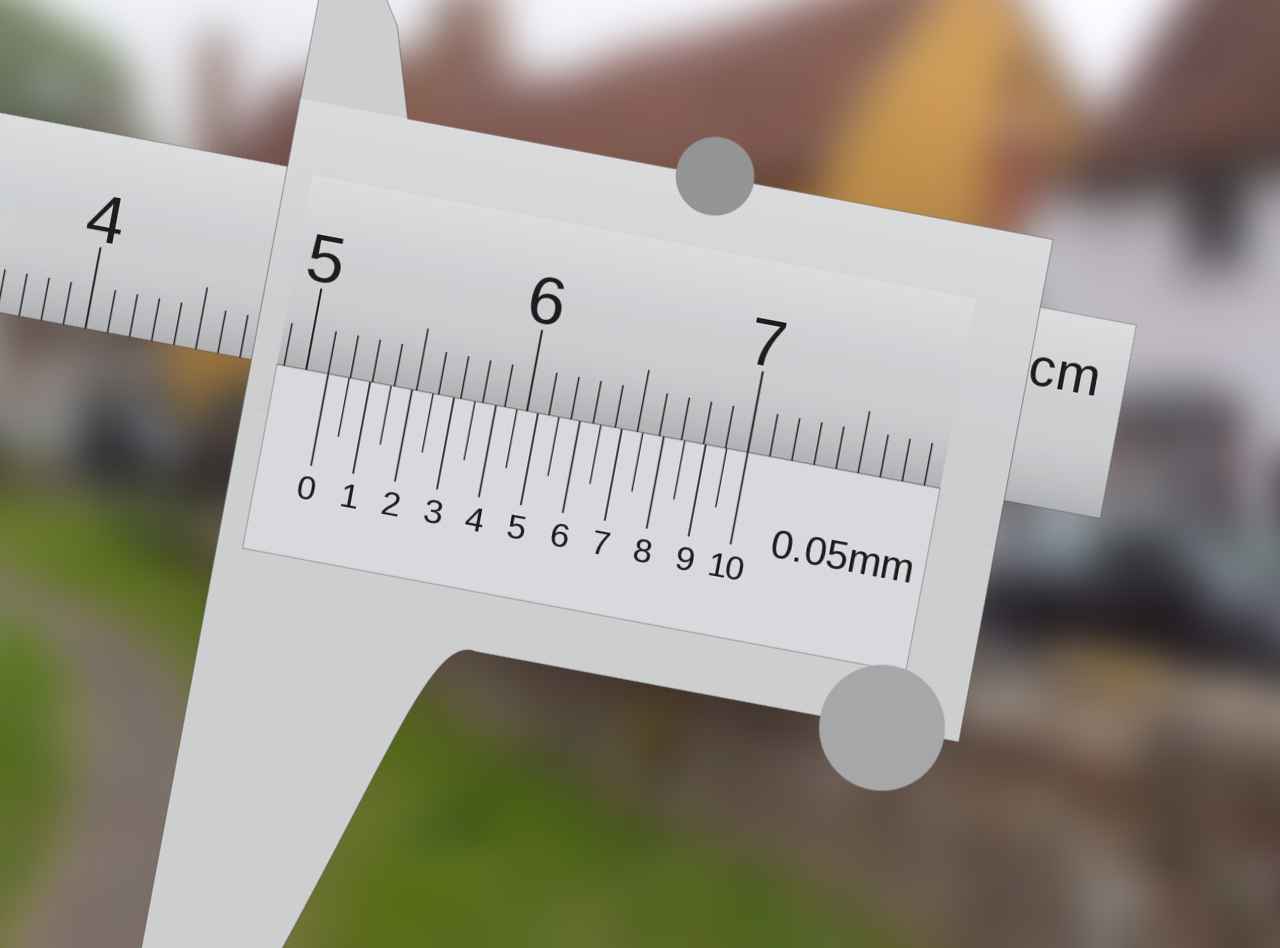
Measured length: 51.0 mm
